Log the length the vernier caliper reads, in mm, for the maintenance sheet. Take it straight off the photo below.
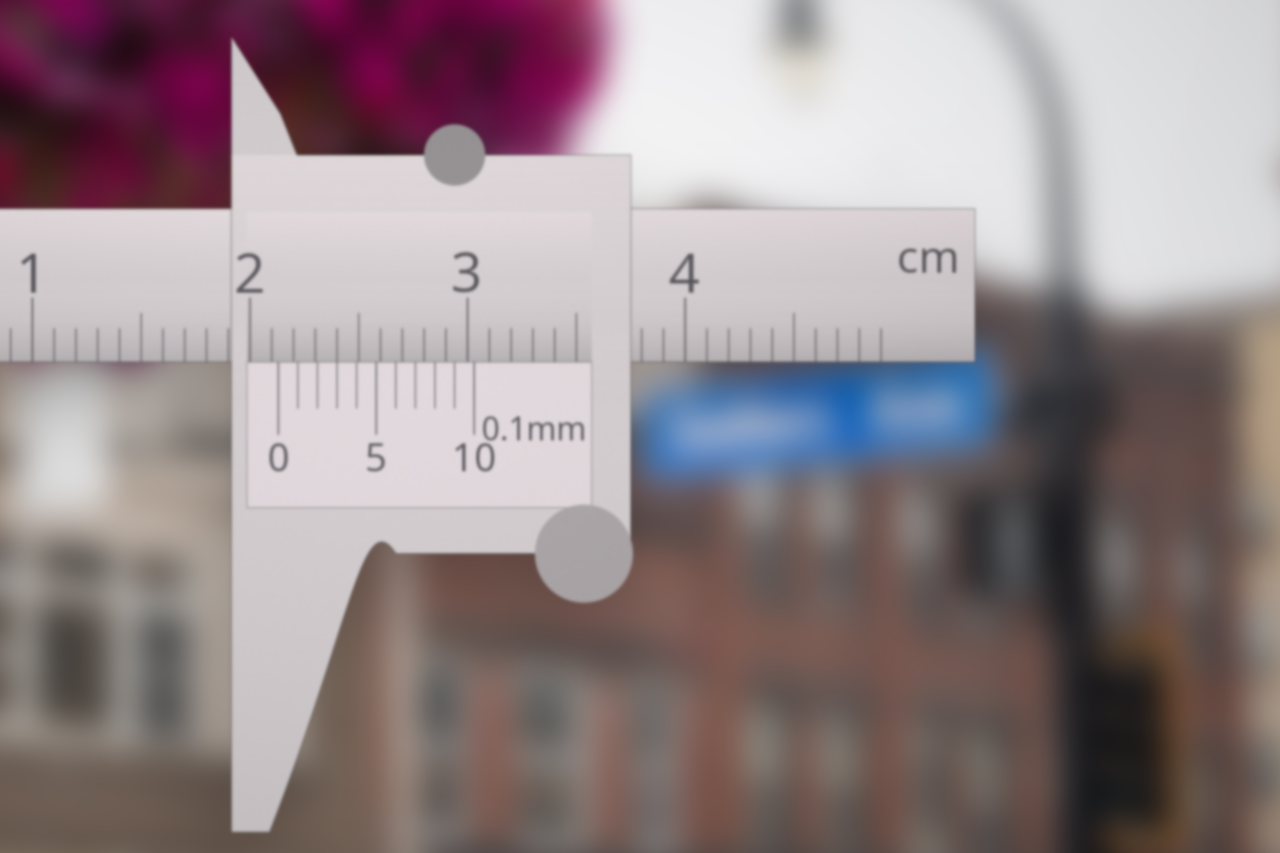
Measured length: 21.3 mm
